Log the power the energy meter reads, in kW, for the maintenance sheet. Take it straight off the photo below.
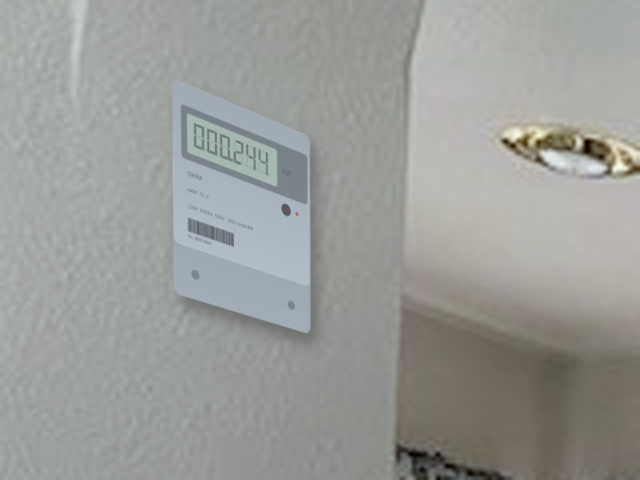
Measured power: 0.244 kW
